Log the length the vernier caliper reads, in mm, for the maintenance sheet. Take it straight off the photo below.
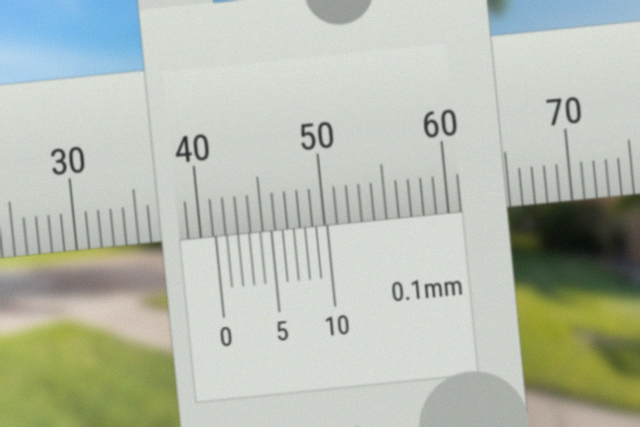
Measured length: 41.2 mm
